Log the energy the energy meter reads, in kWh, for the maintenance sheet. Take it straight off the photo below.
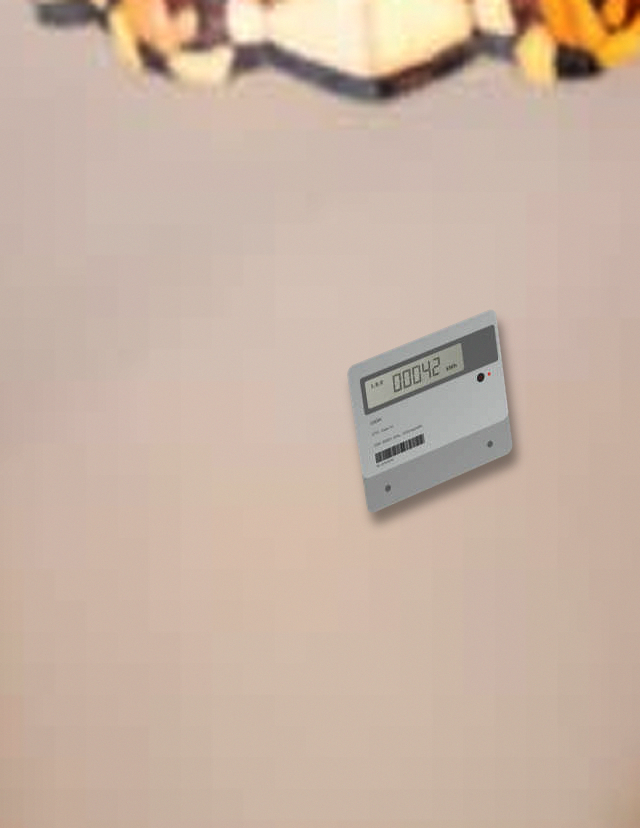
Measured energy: 42 kWh
